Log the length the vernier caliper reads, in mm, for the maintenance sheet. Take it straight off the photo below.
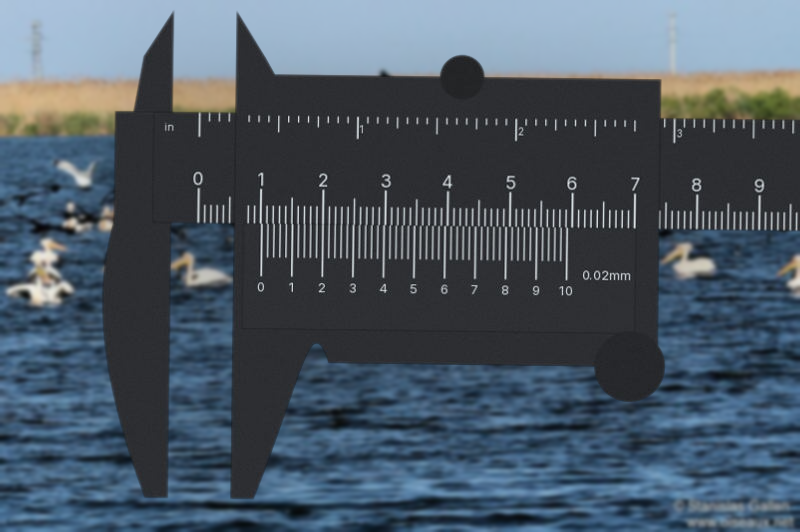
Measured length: 10.2 mm
